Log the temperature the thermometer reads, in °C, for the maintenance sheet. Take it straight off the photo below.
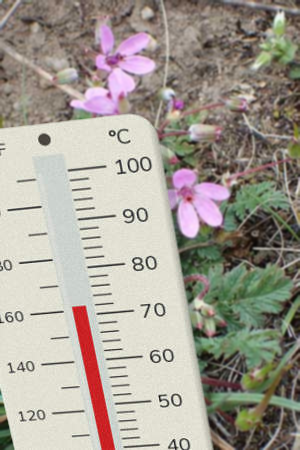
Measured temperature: 72 °C
